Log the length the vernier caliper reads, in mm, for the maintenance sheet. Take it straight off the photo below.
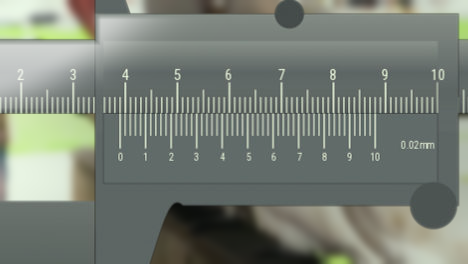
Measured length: 39.0 mm
